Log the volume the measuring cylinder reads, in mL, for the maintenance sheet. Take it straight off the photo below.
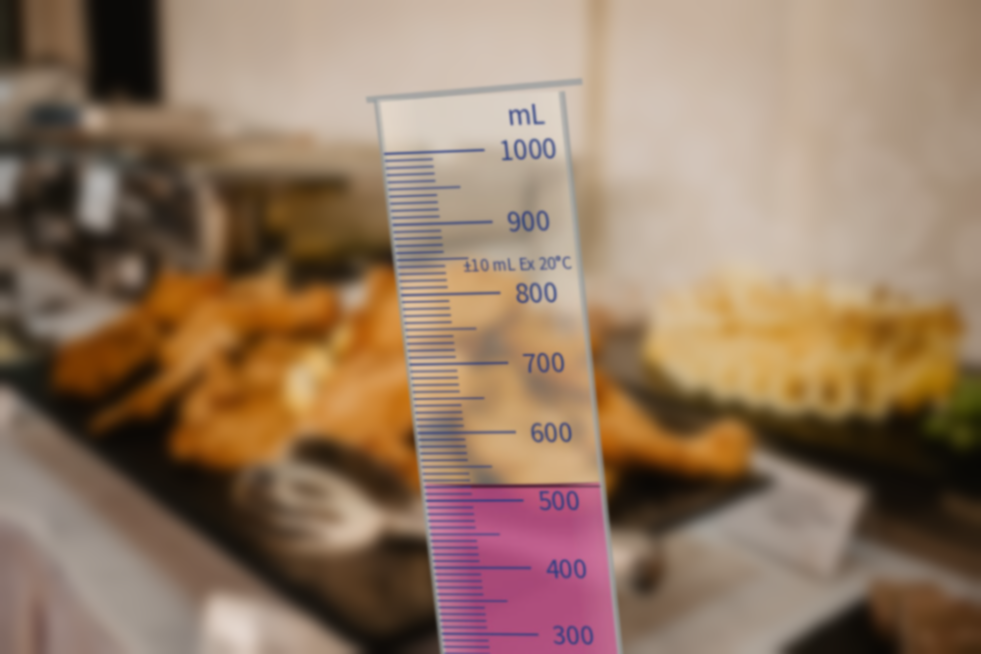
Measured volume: 520 mL
